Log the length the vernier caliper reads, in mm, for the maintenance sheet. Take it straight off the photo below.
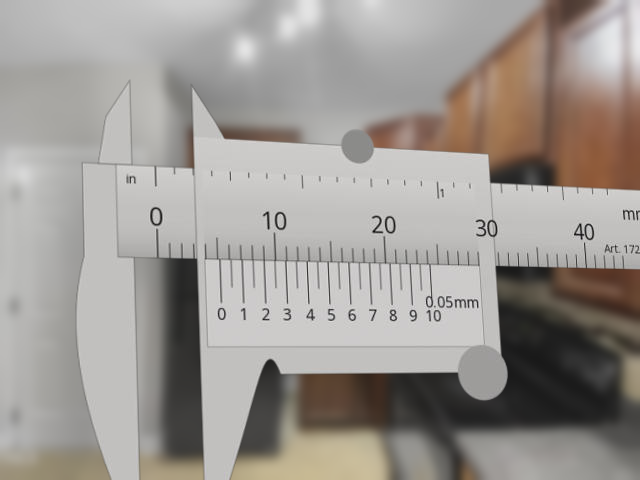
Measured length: 5.2 mm
